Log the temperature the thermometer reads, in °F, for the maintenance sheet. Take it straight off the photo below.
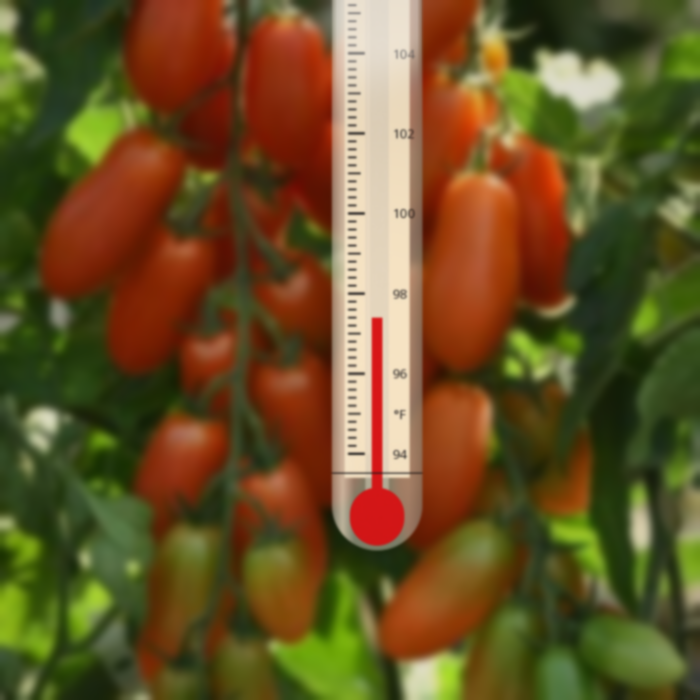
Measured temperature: 97.4 °F
